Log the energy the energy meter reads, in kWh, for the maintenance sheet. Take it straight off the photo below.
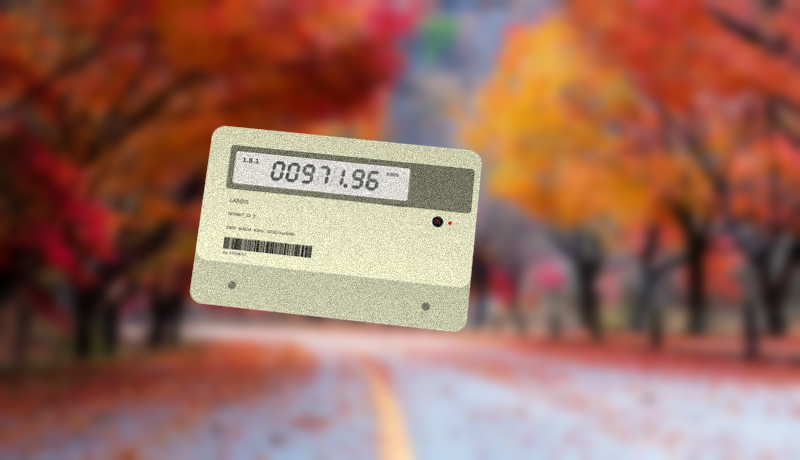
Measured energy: 971.96 kWh
